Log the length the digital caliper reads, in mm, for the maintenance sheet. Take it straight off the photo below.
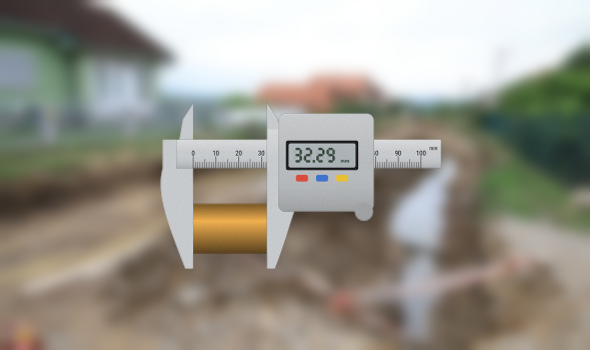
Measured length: 32.29 mm
